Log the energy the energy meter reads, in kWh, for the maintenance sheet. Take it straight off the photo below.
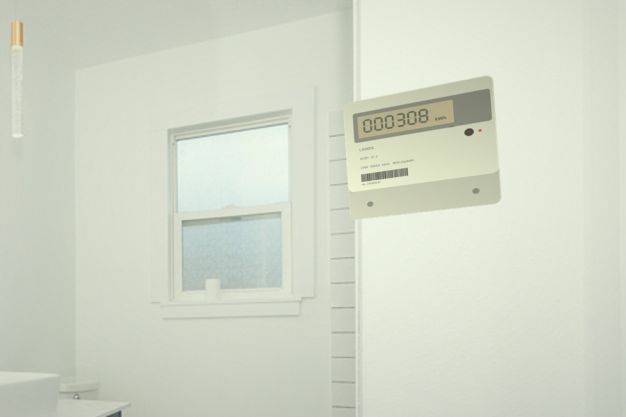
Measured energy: 308 kWh
